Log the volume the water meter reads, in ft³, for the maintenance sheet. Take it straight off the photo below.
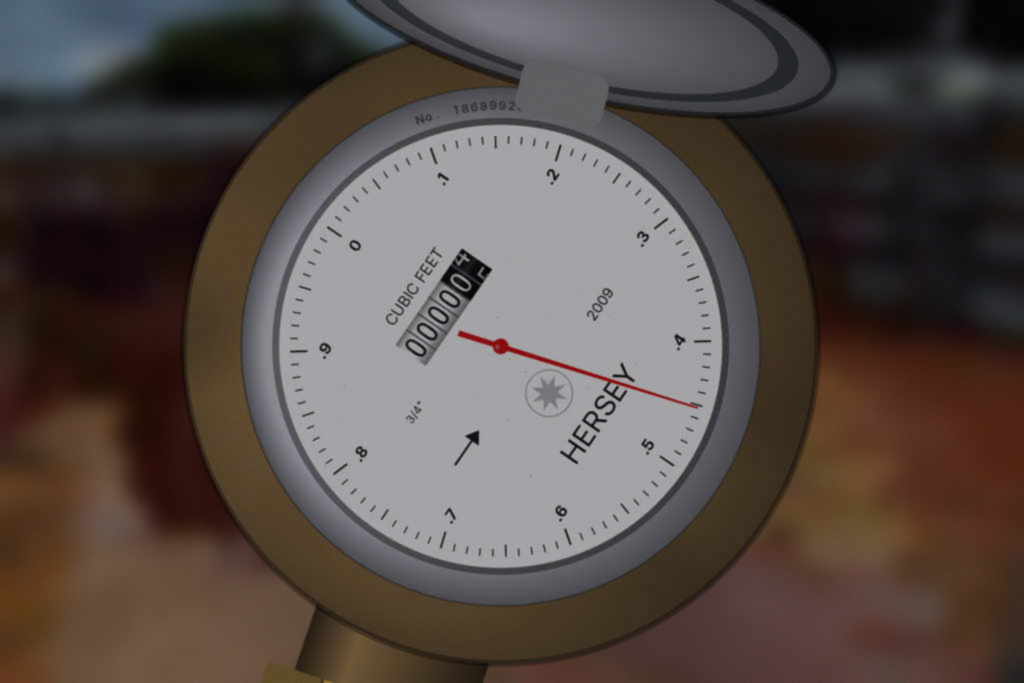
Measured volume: 4.45 ft³
